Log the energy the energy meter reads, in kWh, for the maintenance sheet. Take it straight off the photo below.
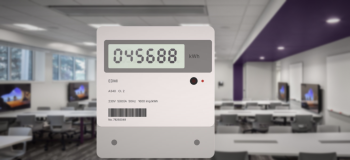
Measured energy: 45688 kWh
